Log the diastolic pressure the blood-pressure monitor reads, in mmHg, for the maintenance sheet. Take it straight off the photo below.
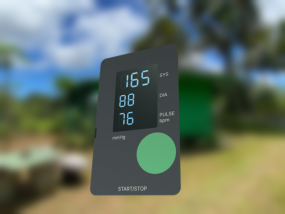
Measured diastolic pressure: 88 mmHg
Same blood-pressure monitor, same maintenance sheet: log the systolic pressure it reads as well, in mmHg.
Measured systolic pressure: 165 mmHg
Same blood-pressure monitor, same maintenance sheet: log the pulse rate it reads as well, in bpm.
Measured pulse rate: 76 bpm
